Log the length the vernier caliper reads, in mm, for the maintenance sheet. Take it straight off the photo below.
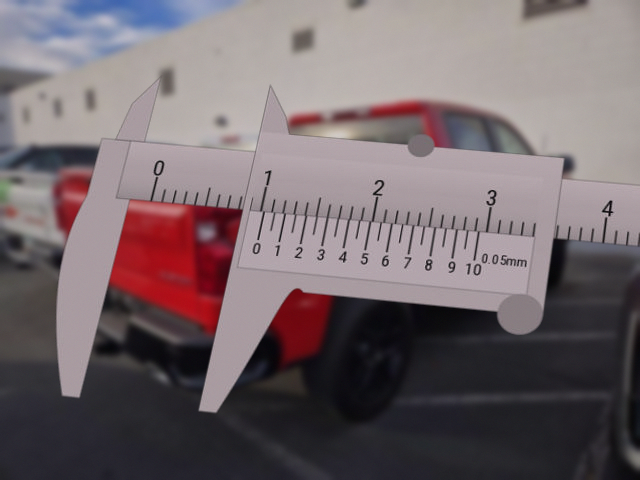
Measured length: 10.3 mm
